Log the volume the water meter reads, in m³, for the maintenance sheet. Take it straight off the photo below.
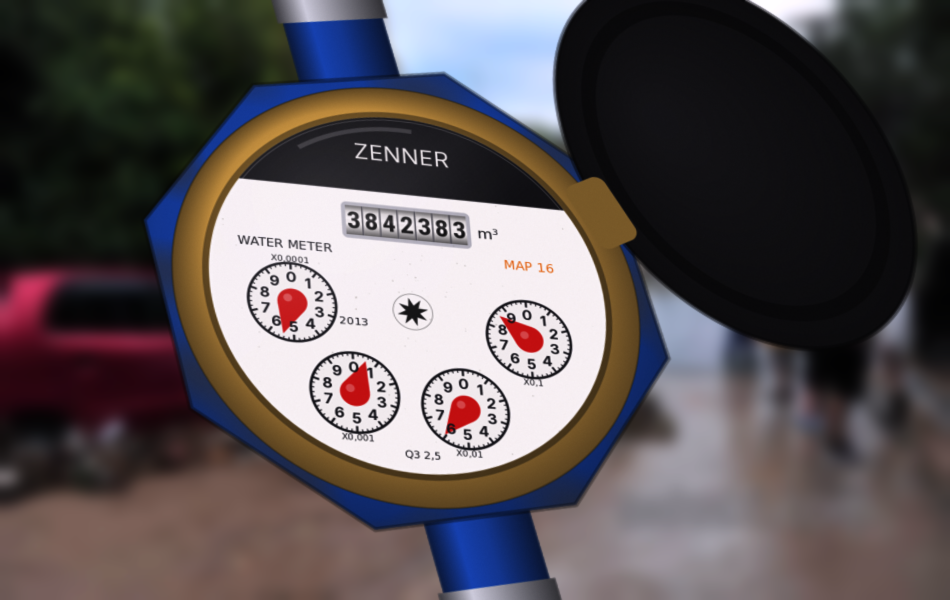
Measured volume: 3842383.8605 m³
